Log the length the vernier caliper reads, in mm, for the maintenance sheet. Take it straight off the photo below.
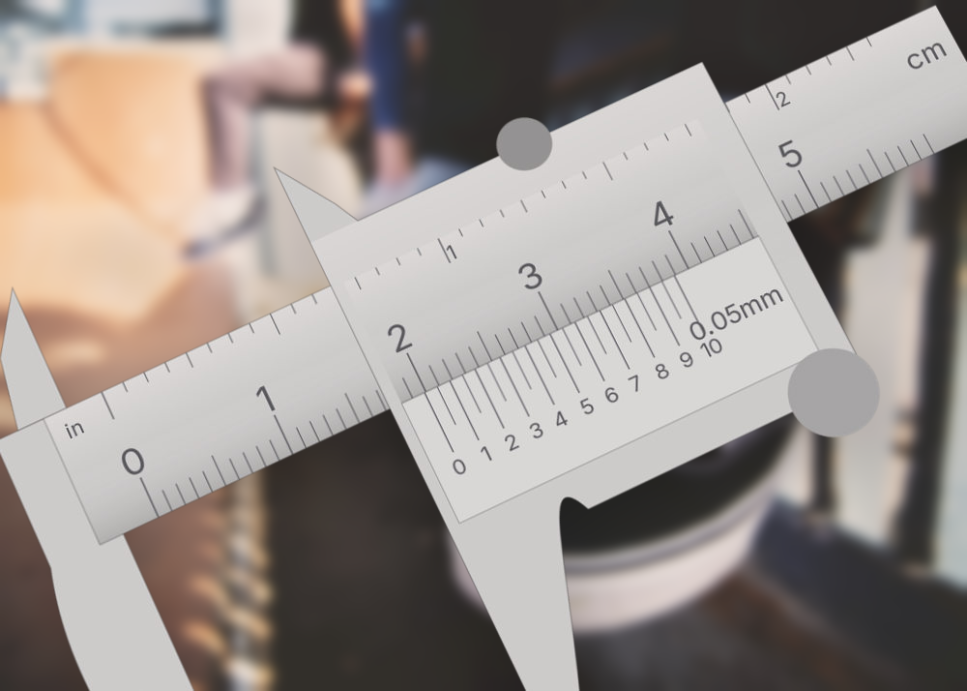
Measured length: 19.9 mm
